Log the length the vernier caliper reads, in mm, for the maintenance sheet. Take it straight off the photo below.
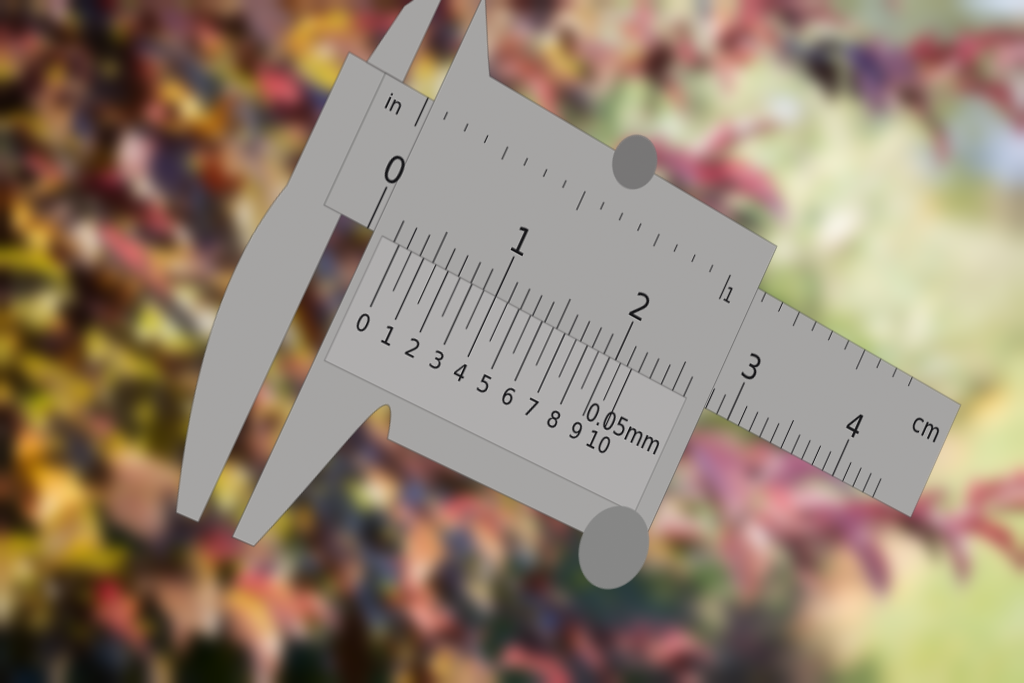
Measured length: 2.4 mm
